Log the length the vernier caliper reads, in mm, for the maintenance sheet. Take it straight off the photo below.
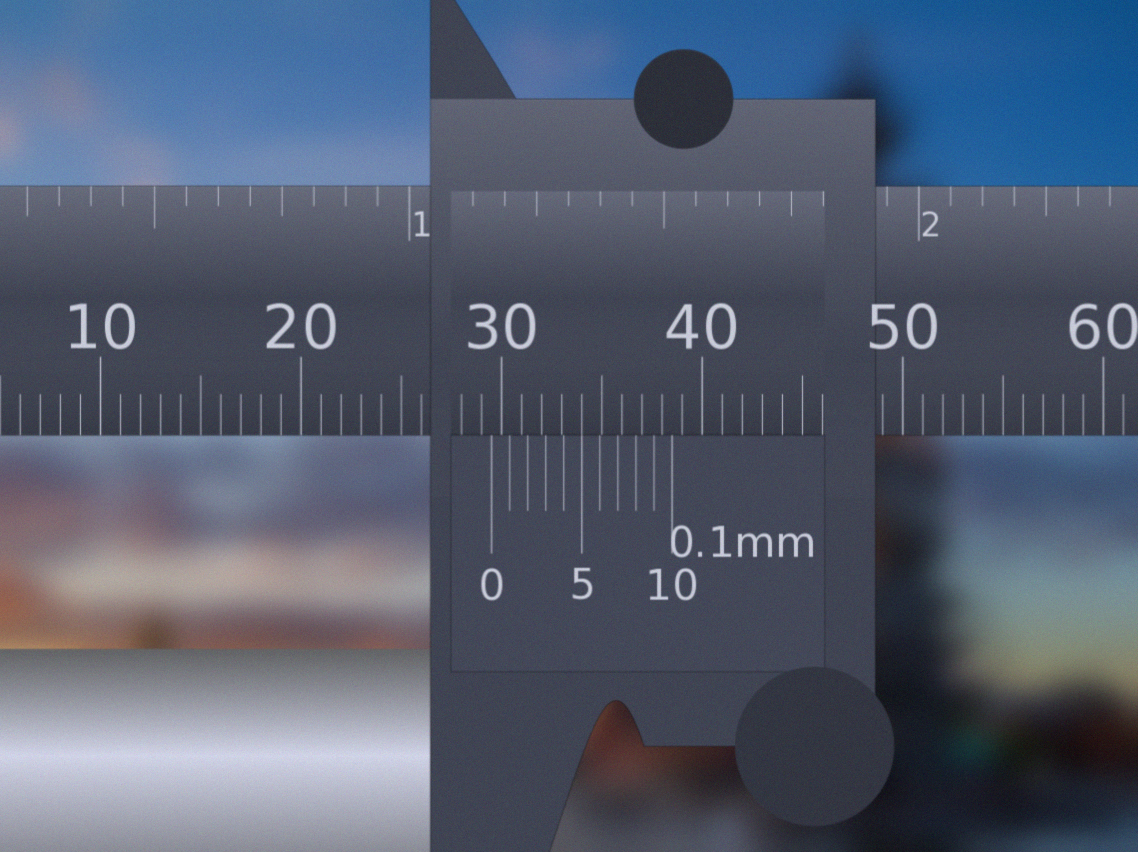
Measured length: 29.5 mm
